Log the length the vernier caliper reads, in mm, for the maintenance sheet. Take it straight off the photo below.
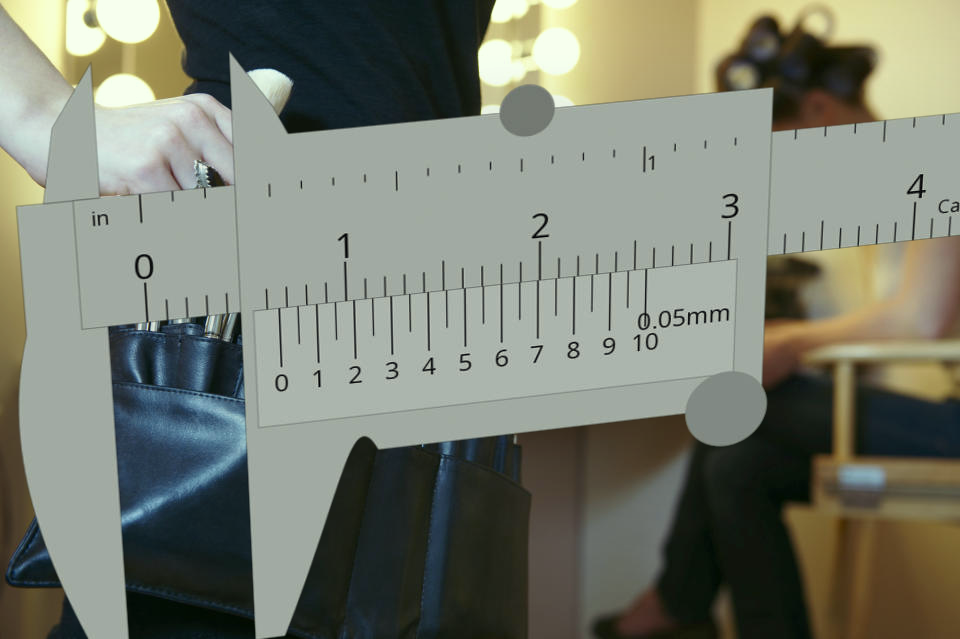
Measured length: 6.6 mm
